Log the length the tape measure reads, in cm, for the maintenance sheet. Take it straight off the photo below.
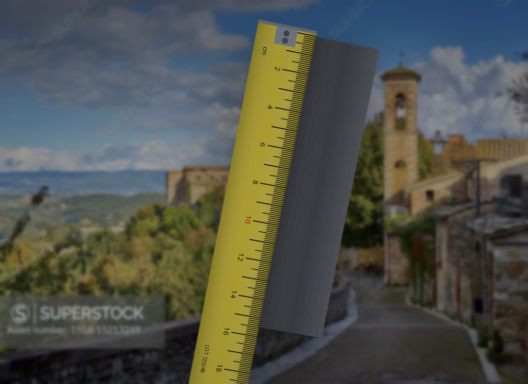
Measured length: 15.5 cm
